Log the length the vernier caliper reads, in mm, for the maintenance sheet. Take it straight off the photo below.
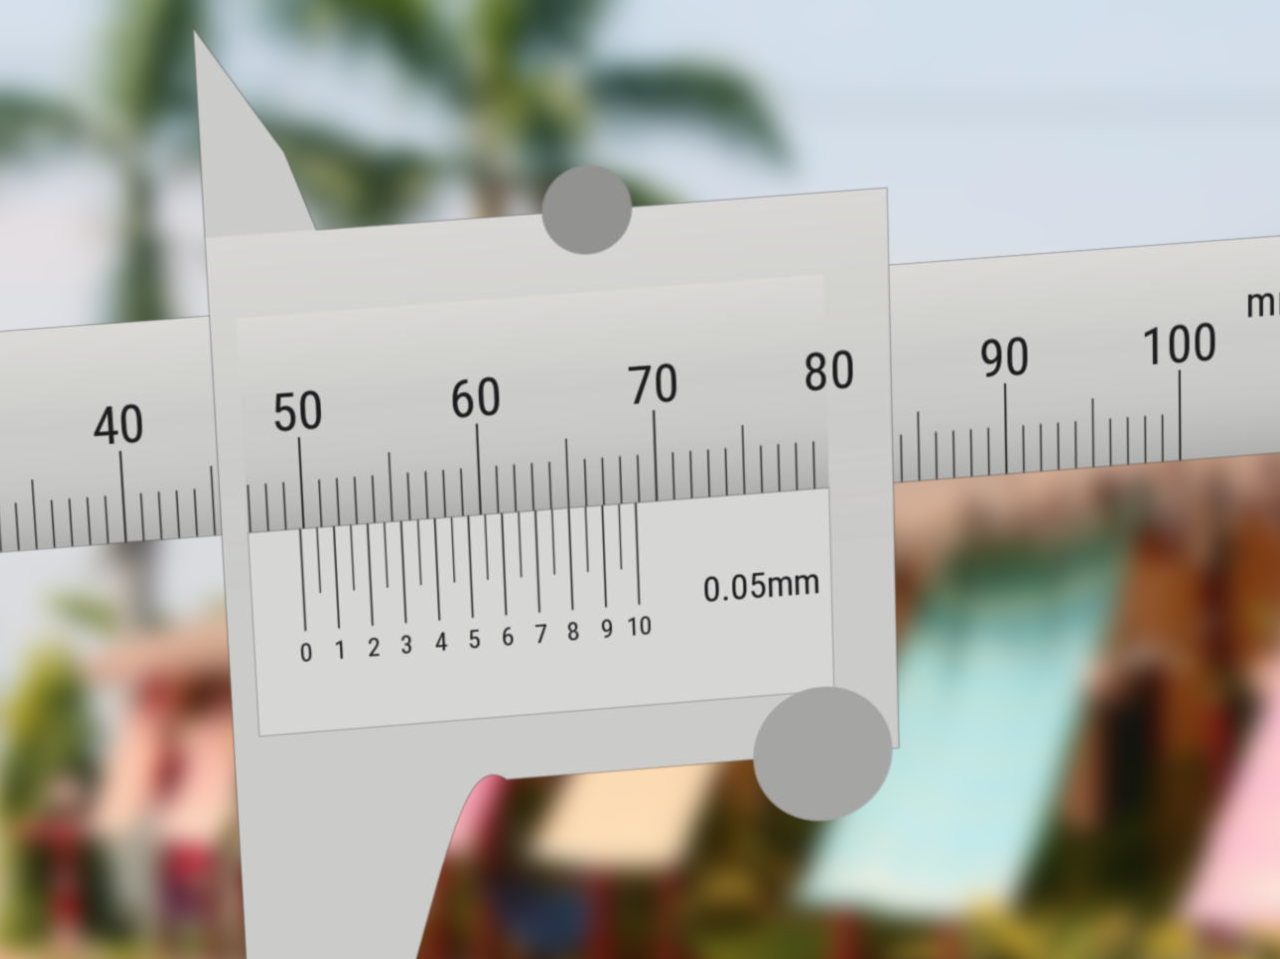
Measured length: 49.8 mm
